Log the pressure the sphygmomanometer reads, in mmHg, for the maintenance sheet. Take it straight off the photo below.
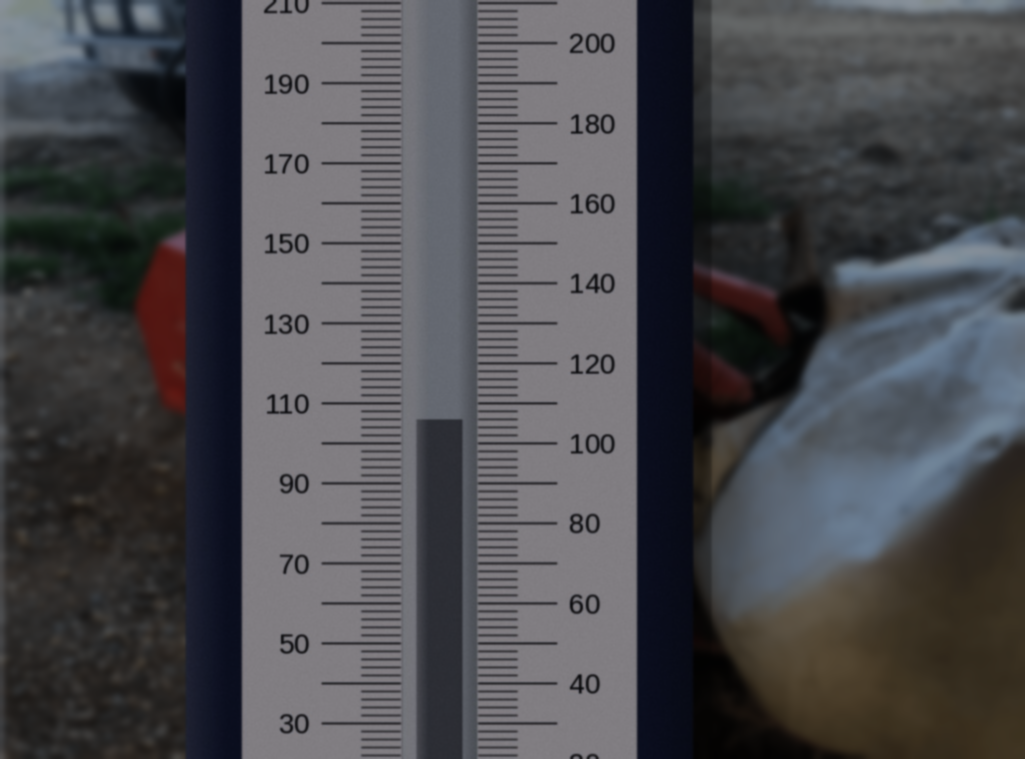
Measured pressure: 106 mmHg
